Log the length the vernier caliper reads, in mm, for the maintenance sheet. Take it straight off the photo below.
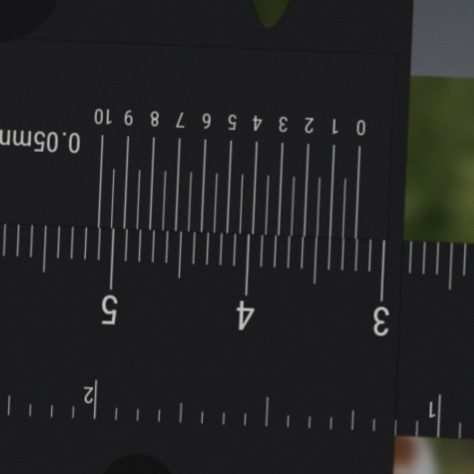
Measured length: 32.1 mm
